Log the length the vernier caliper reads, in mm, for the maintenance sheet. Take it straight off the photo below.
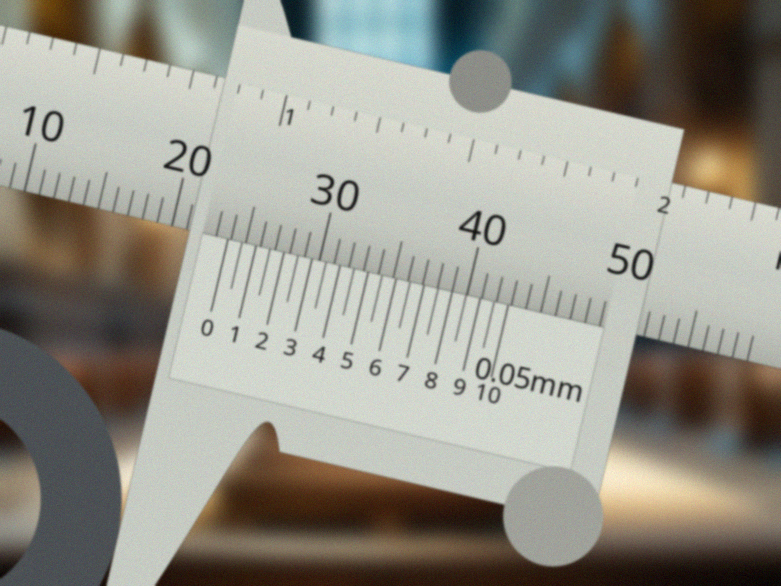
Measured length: 23.8 mm
